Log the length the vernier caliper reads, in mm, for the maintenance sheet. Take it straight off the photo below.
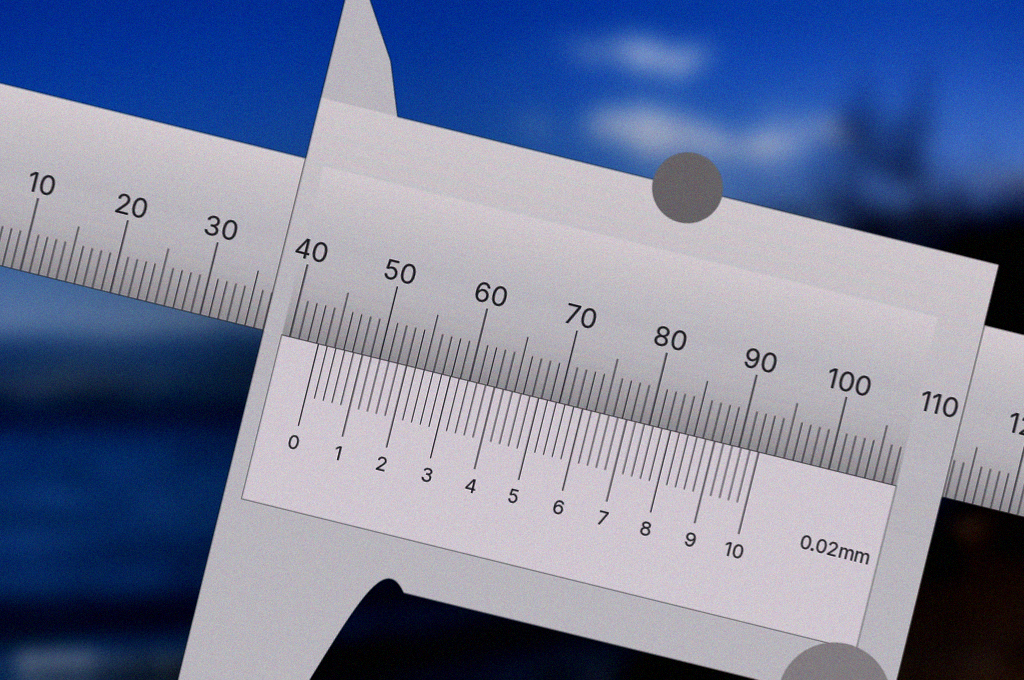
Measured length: 43.2 mm
